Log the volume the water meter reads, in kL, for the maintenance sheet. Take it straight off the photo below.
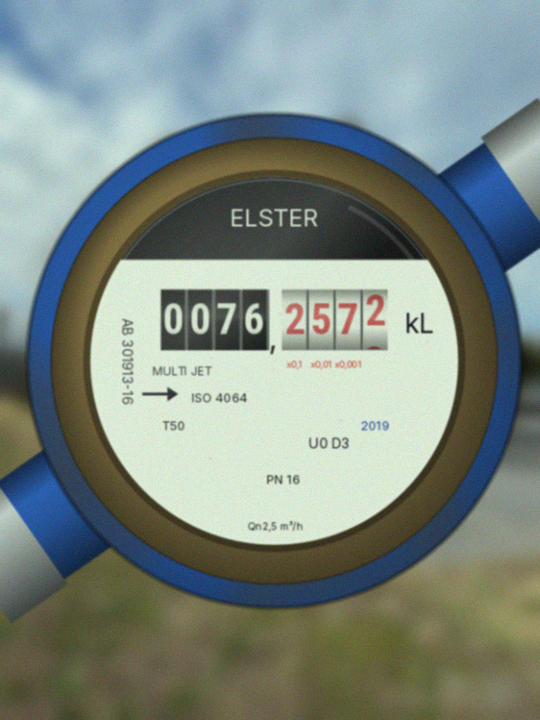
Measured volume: 76.2572 kL
